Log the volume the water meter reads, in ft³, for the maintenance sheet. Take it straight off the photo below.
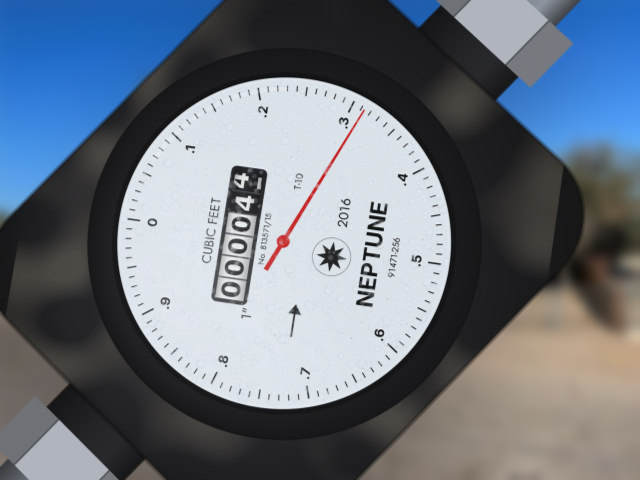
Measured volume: 44.31 ft³
